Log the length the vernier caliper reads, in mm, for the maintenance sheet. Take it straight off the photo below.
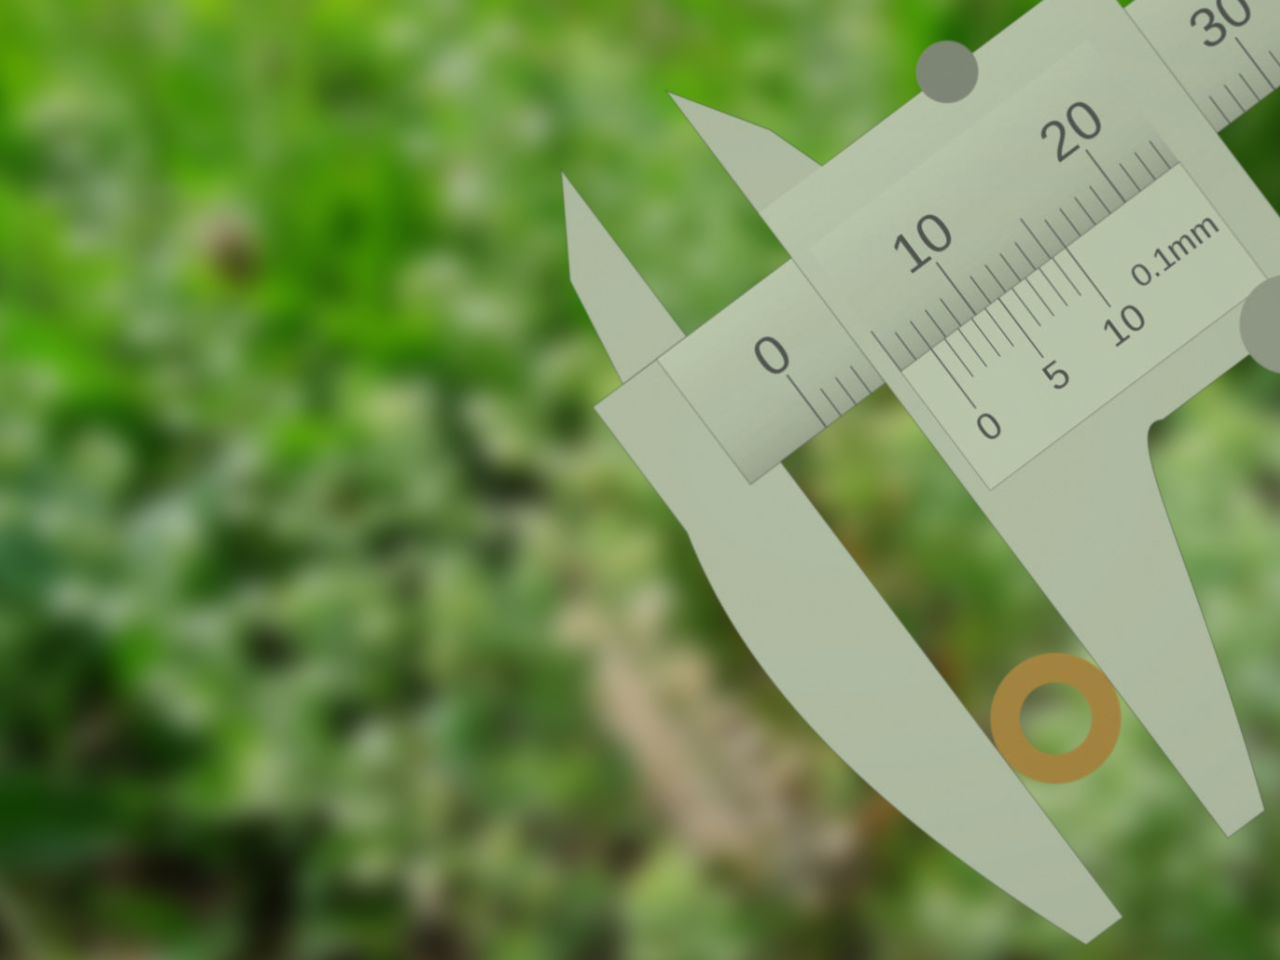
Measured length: 7.0 mm
